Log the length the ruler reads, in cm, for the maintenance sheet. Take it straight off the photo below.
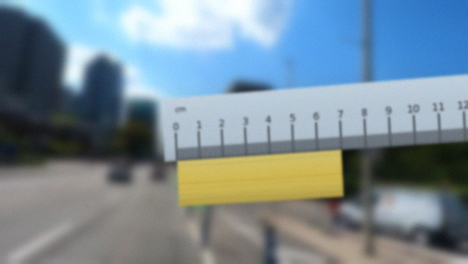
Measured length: 7 cm
